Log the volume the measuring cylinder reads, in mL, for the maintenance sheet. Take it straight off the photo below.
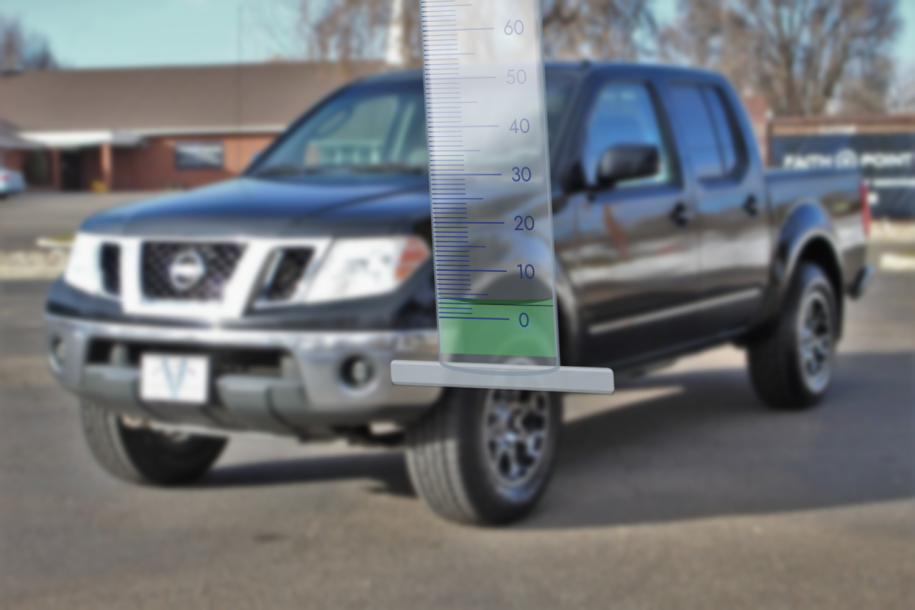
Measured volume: 3 mL
